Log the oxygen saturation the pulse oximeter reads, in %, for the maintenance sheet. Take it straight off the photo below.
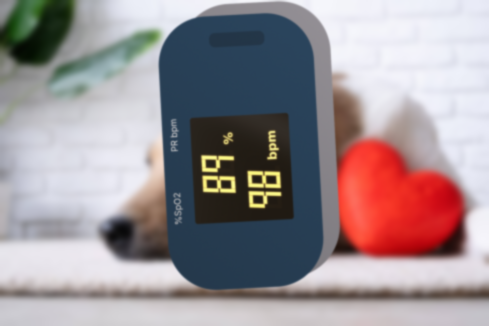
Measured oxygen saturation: 89 %
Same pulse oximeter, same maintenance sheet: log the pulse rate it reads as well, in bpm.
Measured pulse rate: 98 bpm
